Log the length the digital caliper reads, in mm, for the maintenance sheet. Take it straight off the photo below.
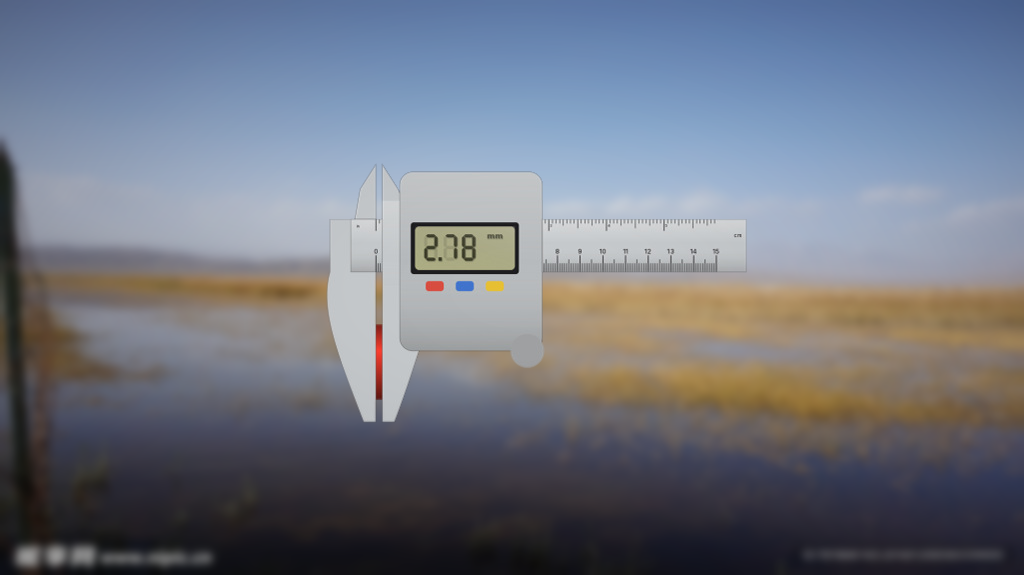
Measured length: 2.78 mm
